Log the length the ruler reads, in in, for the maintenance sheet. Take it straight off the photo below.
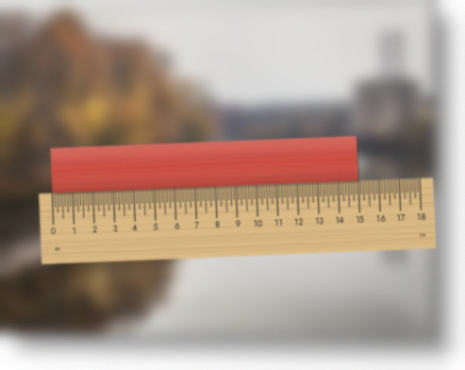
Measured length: 15 in
